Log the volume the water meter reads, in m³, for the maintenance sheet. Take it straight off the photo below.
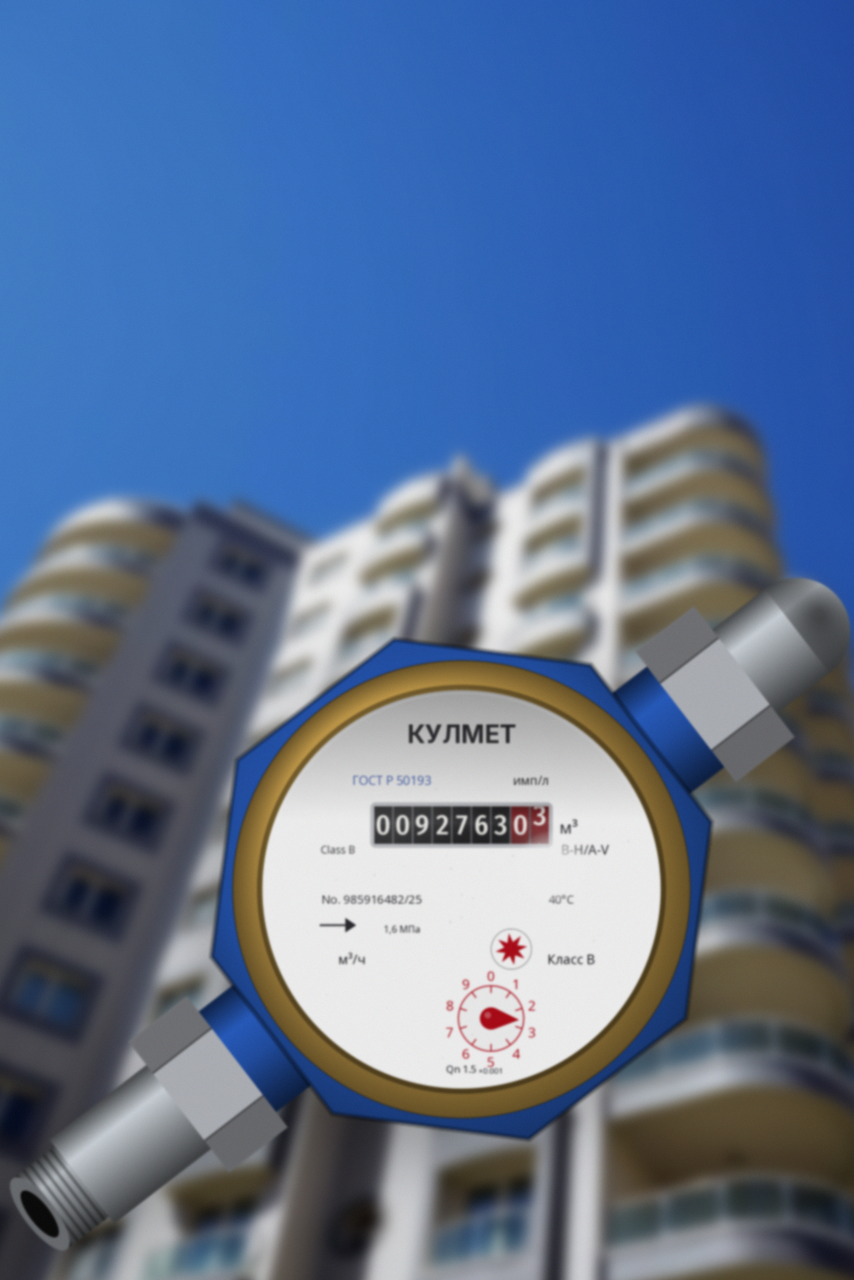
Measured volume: 92763.032 m³
